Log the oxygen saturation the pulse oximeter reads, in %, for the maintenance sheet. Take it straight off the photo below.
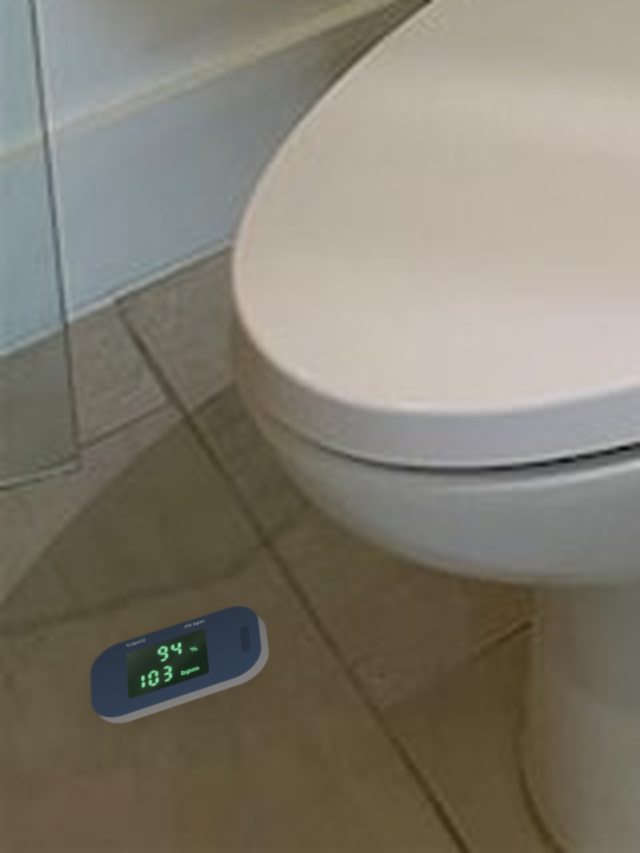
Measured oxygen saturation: 94 %
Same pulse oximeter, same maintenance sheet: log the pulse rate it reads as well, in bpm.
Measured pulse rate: 103 bpm
